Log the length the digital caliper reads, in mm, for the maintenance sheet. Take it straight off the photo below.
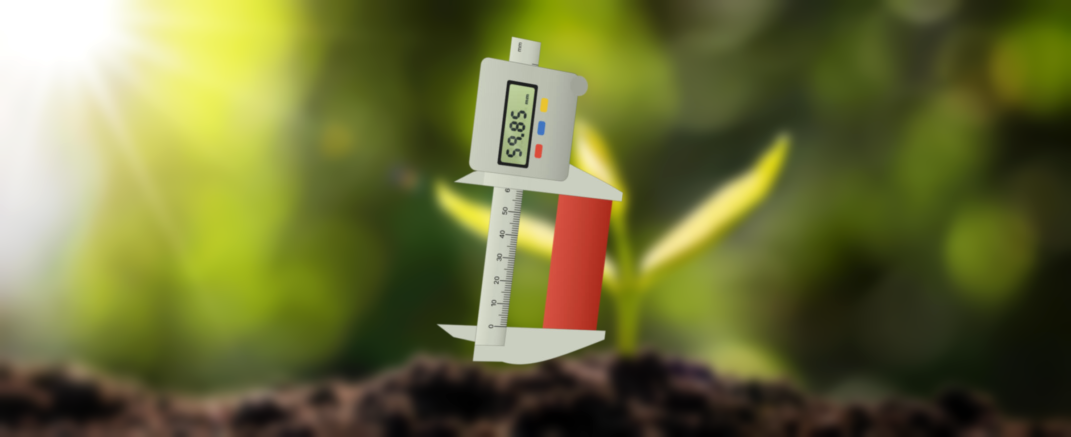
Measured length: 59.85 mm
